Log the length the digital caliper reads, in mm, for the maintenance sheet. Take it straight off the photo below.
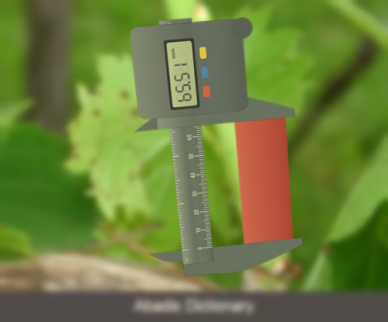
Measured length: 65.51 mm
